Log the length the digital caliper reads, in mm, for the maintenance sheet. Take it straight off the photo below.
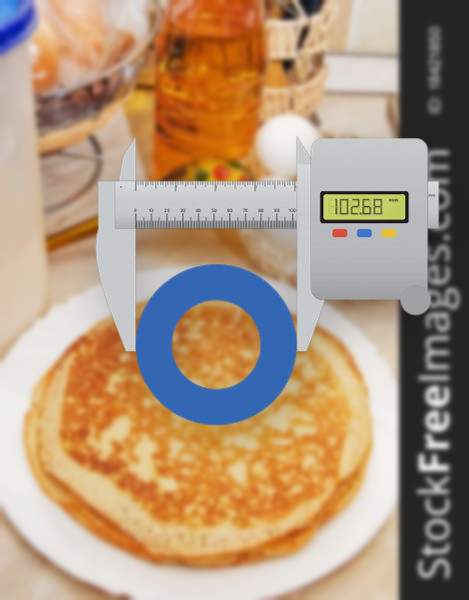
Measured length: 102.68 mm
